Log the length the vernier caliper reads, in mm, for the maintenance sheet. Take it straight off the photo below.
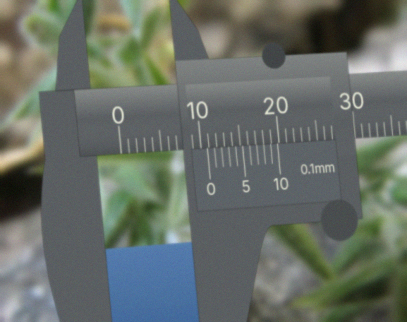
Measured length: 10.8 mm
